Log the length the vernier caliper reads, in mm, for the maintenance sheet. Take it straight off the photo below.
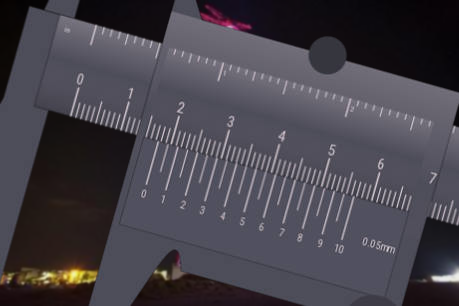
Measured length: 17.5 mm
